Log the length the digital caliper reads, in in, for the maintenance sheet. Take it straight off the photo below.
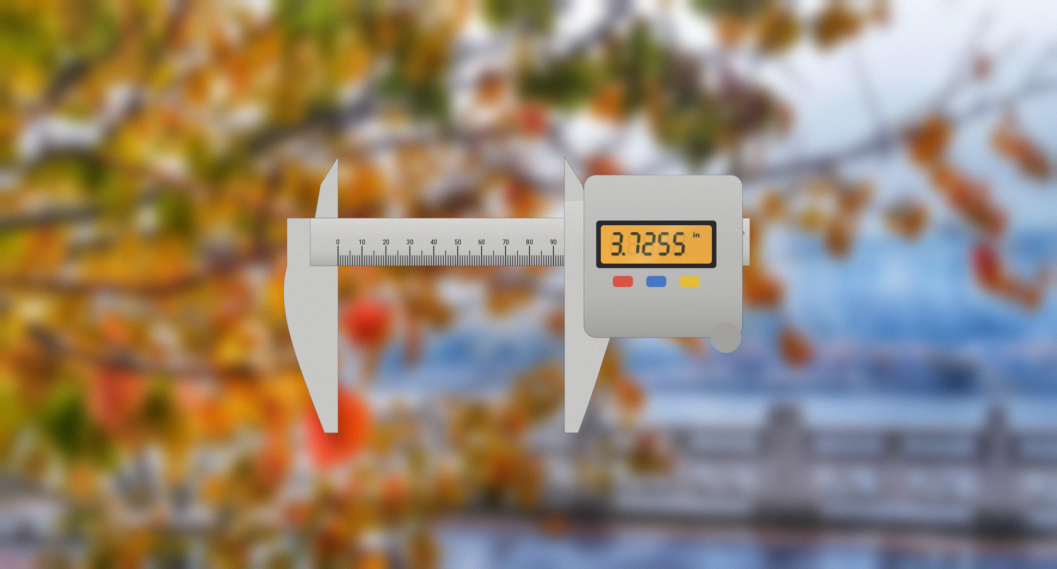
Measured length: 3.7255 in
